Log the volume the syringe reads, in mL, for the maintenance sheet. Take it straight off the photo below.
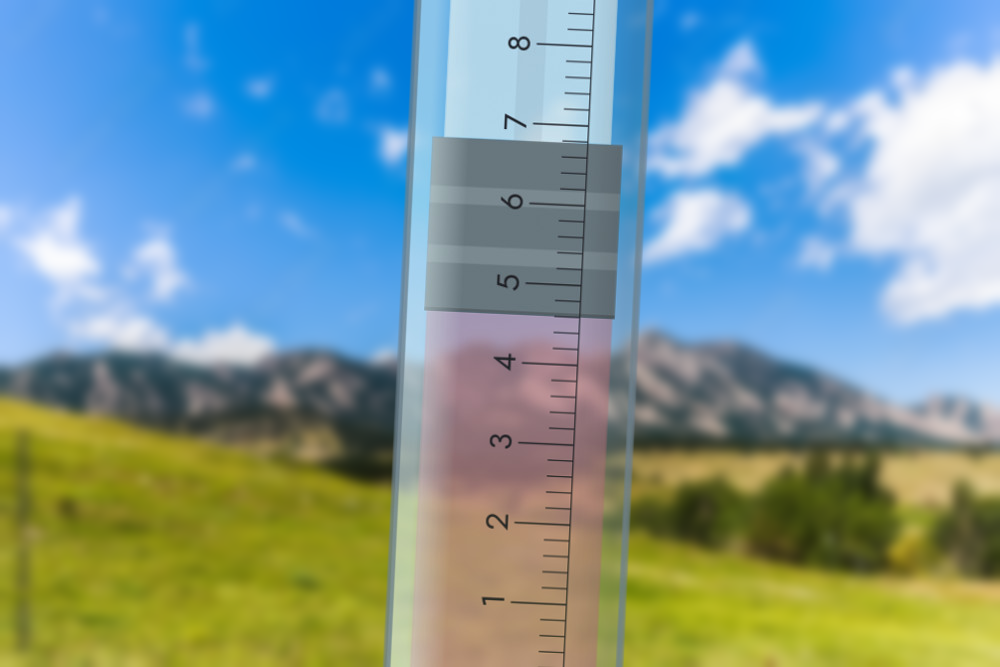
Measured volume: 4.6 mL
